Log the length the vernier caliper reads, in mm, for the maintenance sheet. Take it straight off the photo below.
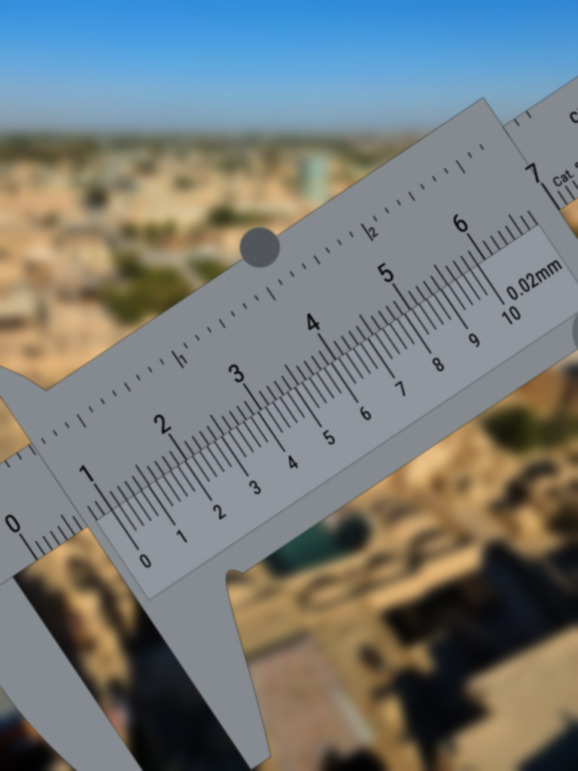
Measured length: 10.0 mm
